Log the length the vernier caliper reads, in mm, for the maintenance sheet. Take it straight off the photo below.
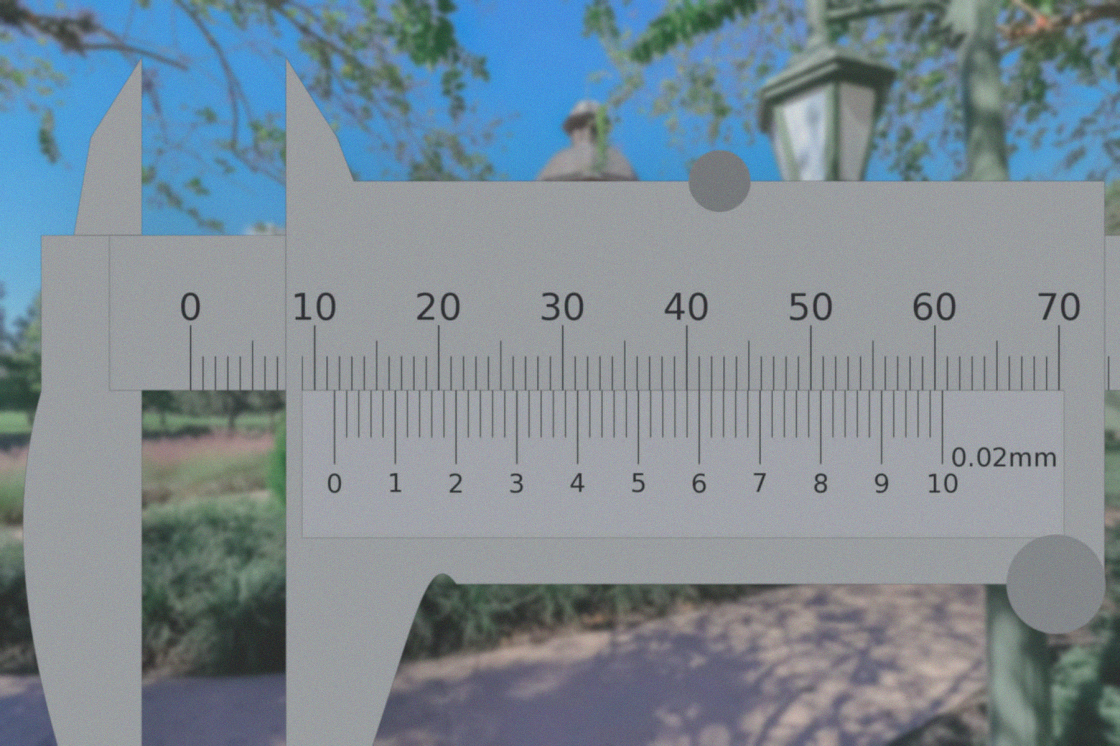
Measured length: 11.6 mm
